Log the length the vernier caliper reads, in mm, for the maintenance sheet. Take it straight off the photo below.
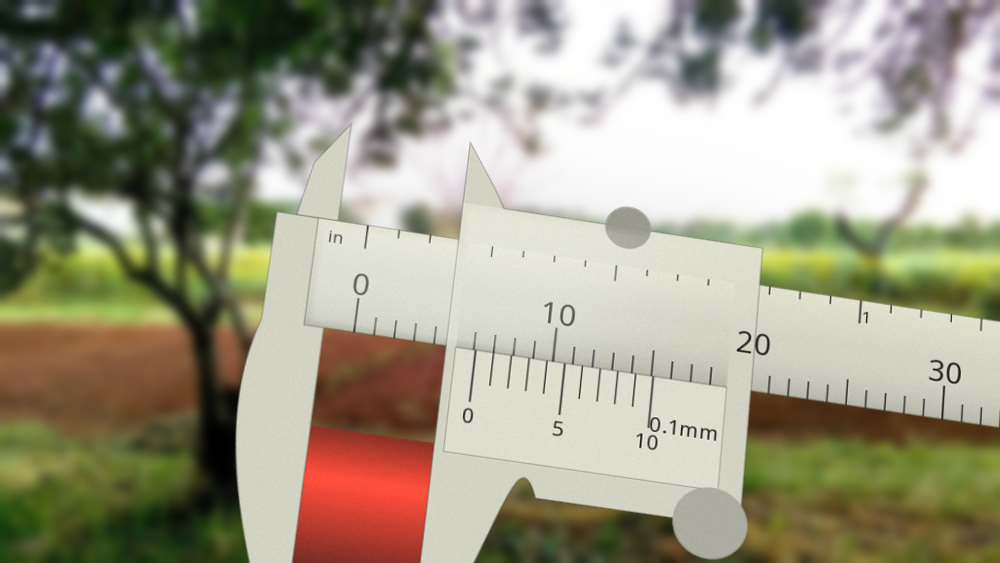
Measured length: 6.1 mm
